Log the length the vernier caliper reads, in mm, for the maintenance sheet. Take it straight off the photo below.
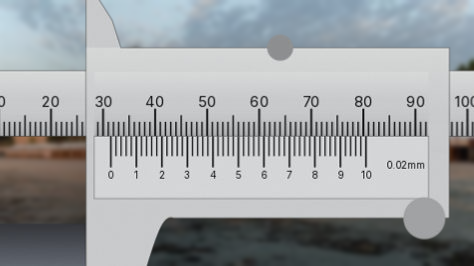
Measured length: 31.5 mm
